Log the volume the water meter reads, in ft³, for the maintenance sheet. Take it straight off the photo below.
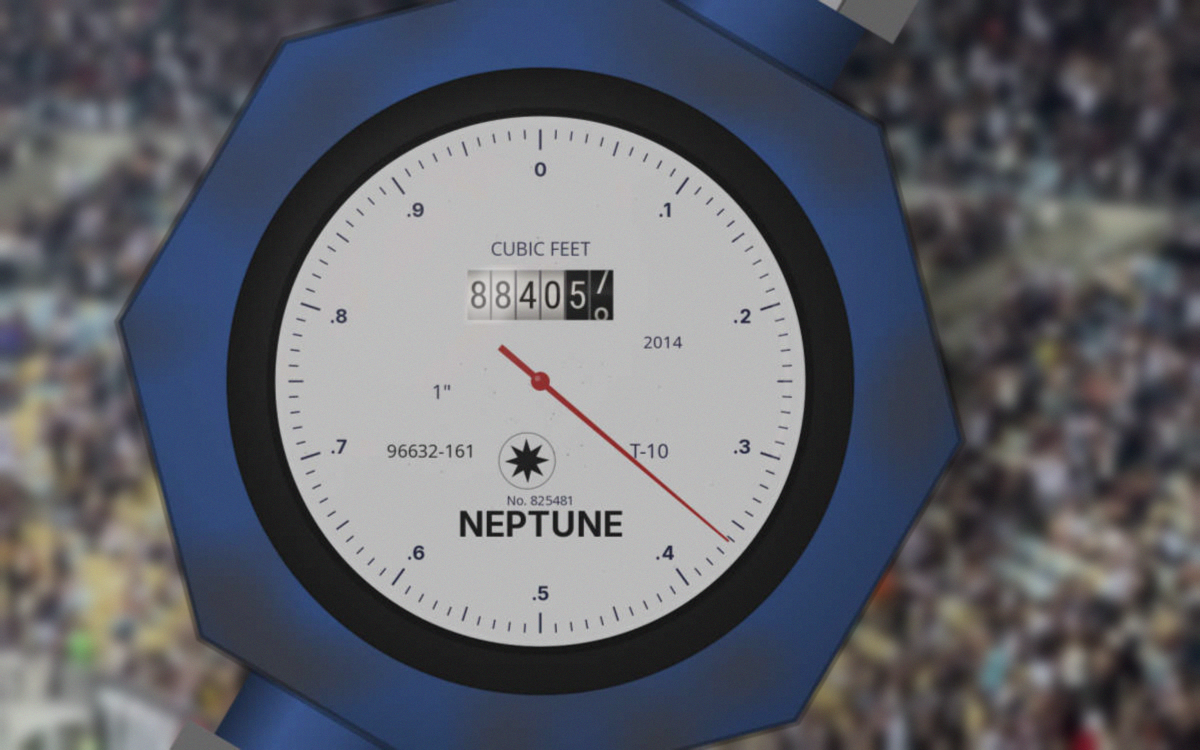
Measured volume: 884057.36 ft³
